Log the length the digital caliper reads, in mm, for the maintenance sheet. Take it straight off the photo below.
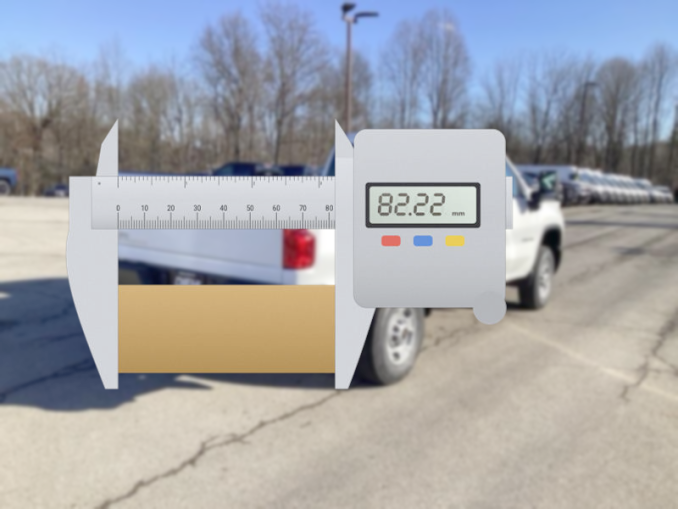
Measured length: 82.22 mm
